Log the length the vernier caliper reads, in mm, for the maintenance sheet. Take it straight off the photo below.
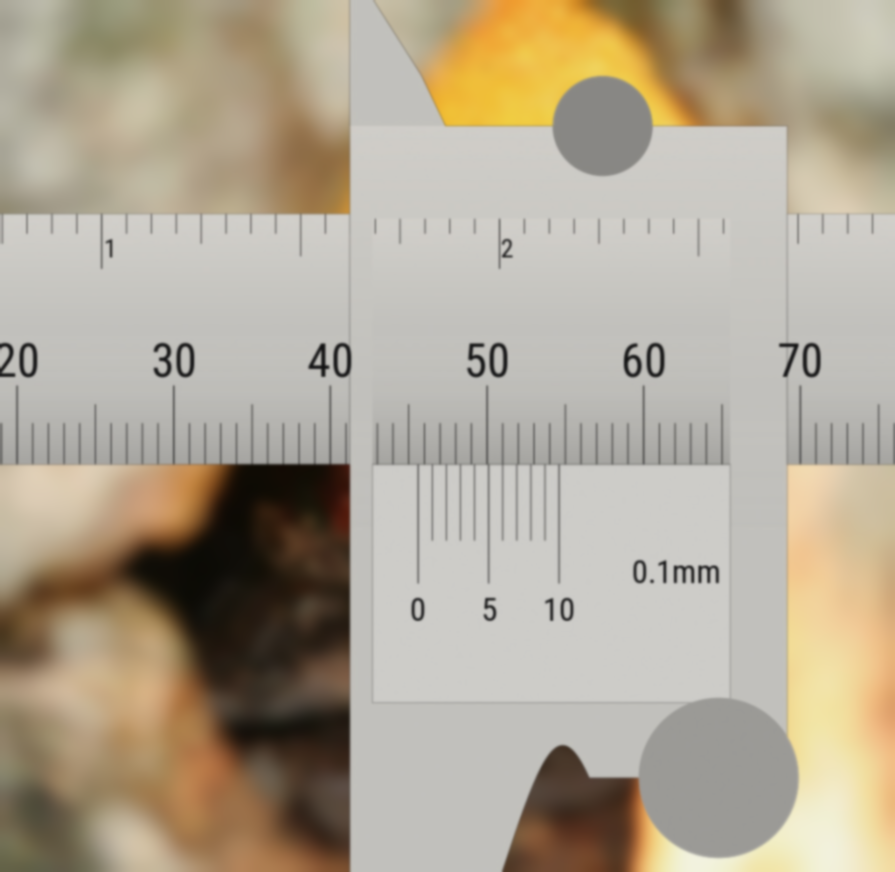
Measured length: 45.6 mm
